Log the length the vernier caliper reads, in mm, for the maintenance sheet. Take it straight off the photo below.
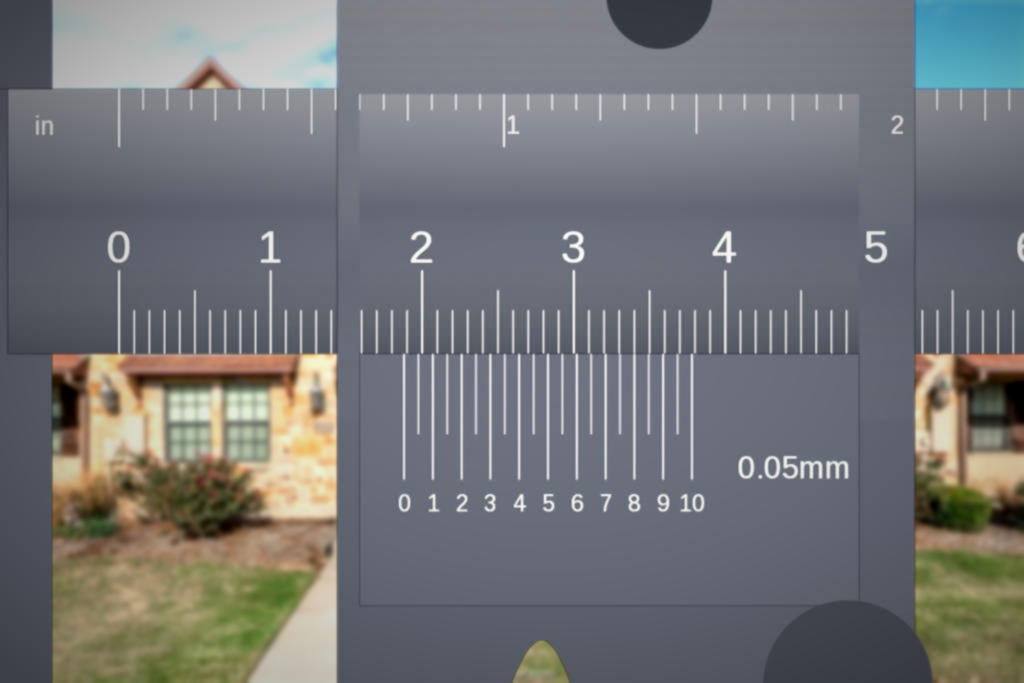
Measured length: 18.8 mm
